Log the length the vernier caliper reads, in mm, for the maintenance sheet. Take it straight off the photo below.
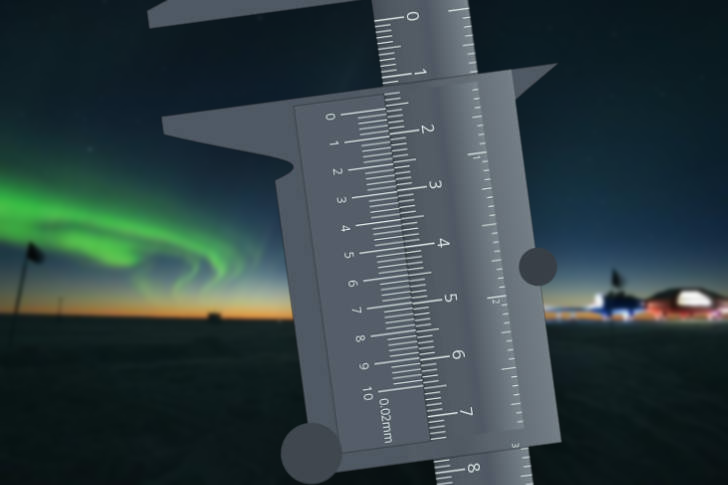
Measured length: 15.5 mm
